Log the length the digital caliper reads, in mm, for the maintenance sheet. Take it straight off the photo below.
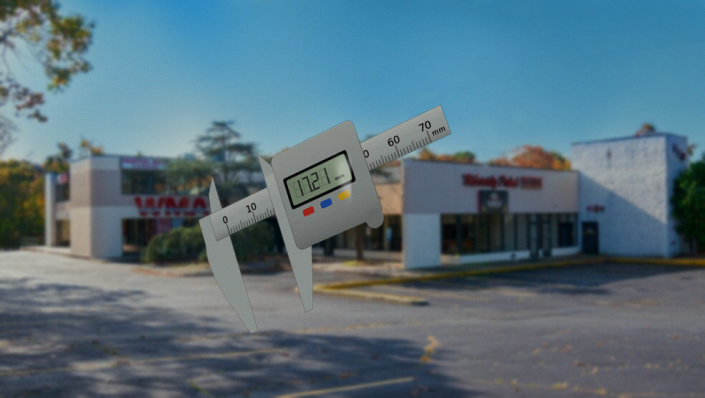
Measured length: 17.21 mm
